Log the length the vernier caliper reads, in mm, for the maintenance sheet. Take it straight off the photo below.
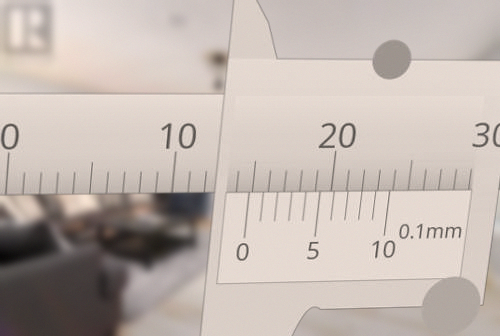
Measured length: 14.8 mm
